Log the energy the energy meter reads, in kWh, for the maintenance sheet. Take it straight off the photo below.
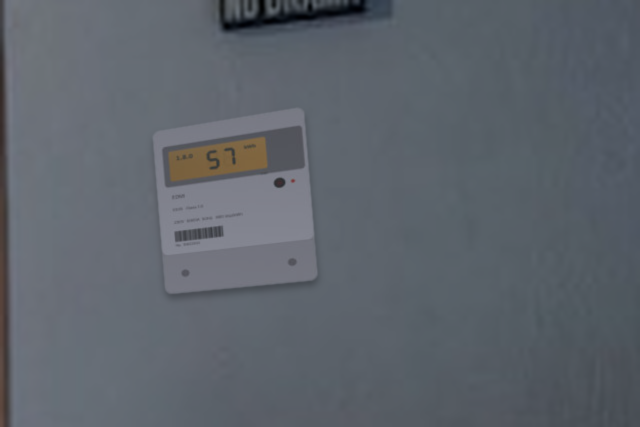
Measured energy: 57 kWh
